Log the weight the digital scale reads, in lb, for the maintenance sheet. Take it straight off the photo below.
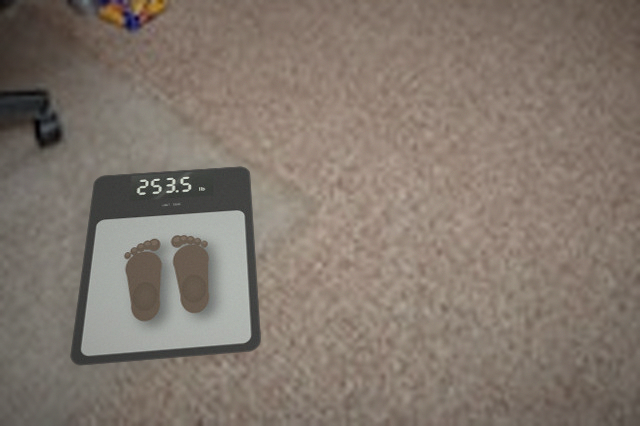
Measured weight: 253.5 lb
